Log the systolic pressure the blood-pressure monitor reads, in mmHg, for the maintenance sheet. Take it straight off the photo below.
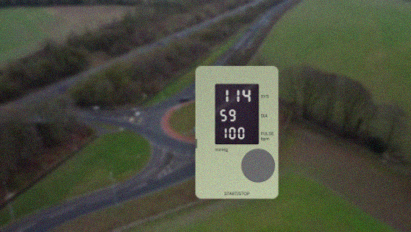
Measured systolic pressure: 114 mmHg
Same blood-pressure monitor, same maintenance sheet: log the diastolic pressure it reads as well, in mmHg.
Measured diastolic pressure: 59 mmHg
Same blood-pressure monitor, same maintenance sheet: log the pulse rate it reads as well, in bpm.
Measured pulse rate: 100 bpm
